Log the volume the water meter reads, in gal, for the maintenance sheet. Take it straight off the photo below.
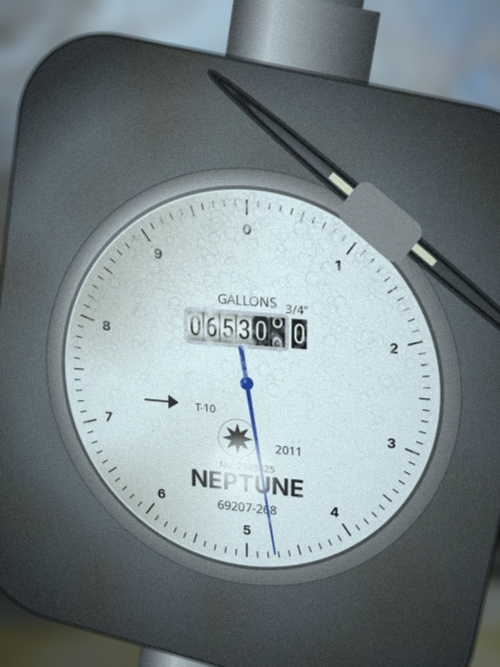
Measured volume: 653084.7 gal
